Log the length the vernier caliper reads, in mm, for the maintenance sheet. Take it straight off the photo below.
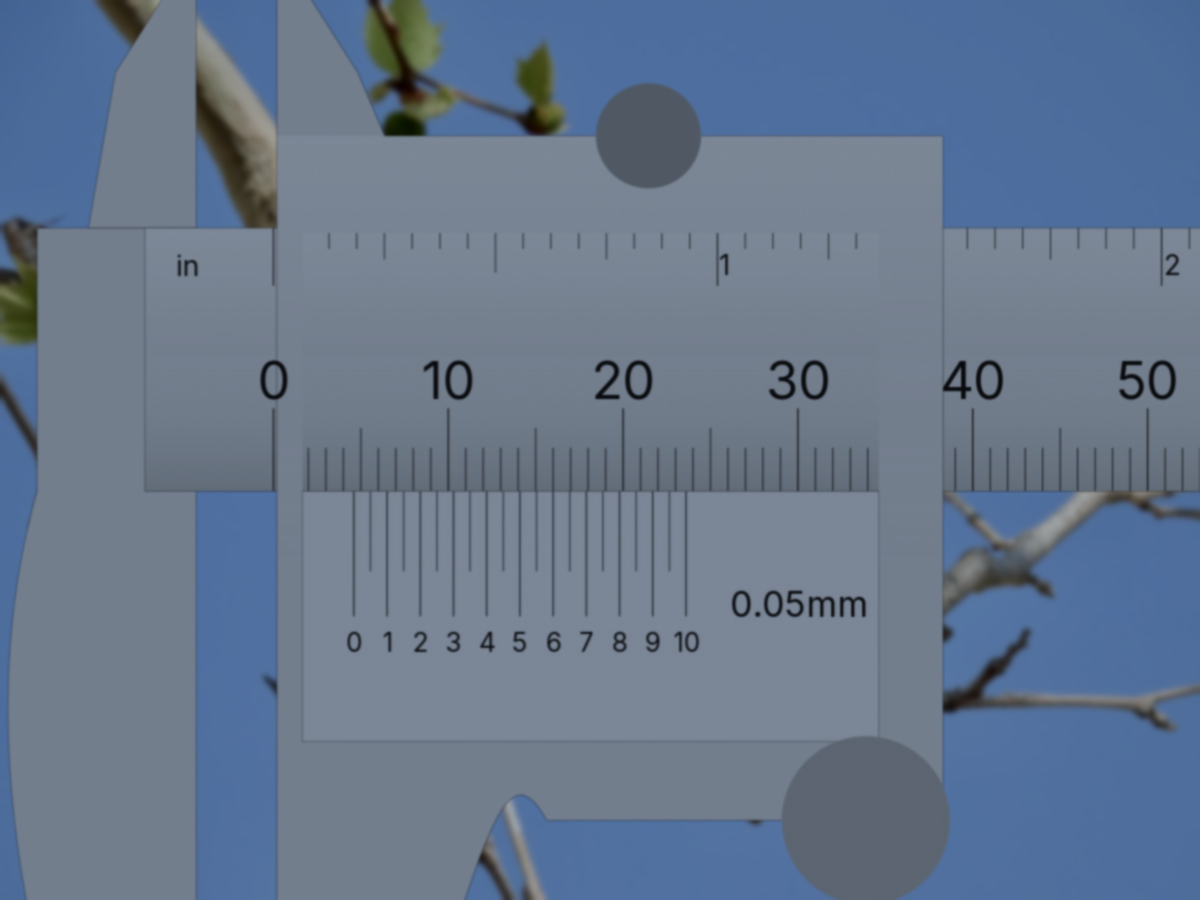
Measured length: 4.6 mm
